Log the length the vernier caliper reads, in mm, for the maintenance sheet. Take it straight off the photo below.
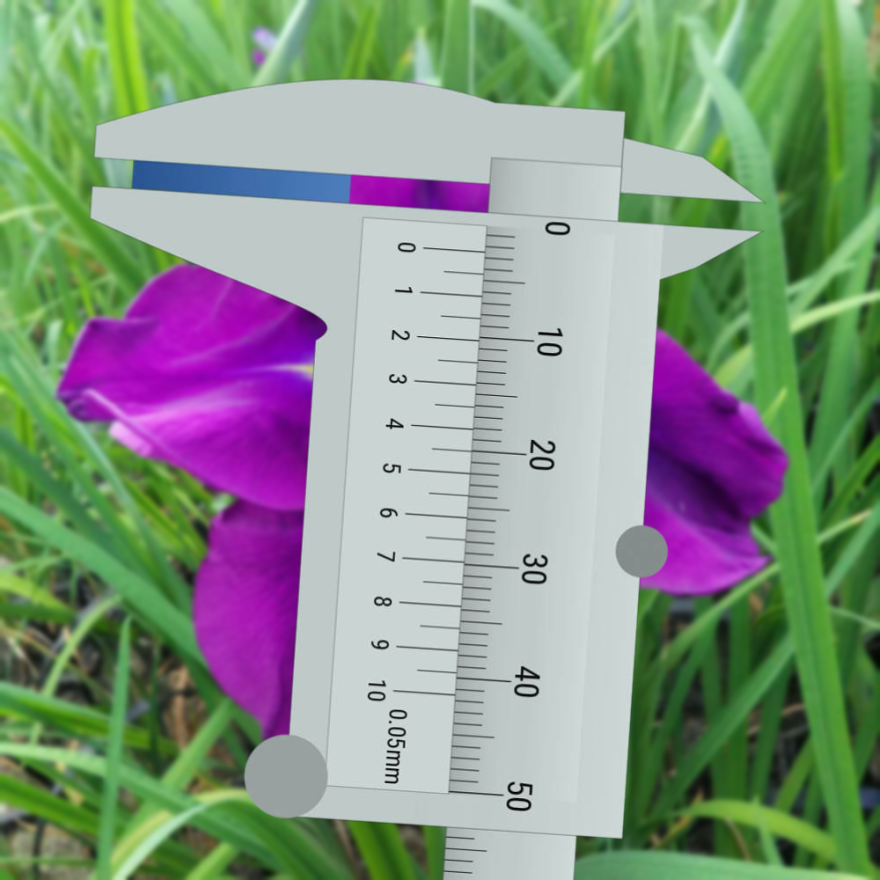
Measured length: 2.5 mm
